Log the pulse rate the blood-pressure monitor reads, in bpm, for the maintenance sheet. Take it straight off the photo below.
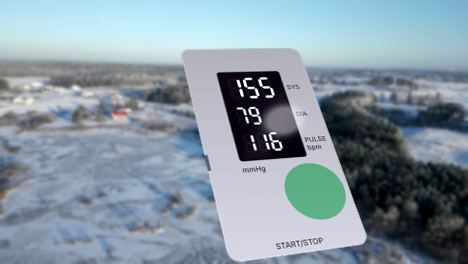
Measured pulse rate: 116 bpm
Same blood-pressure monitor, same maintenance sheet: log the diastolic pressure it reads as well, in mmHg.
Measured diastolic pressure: 79 mmHg
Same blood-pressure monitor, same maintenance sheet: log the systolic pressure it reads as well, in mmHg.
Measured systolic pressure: 155 mmHg
